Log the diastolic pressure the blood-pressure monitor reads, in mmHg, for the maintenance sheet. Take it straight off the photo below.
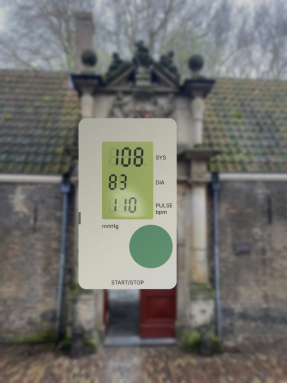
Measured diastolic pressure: 83 mmHg
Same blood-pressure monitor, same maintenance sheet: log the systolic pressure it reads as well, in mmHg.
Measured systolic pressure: 108 mmHg
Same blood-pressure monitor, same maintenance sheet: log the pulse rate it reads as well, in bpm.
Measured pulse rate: 110 bpm
